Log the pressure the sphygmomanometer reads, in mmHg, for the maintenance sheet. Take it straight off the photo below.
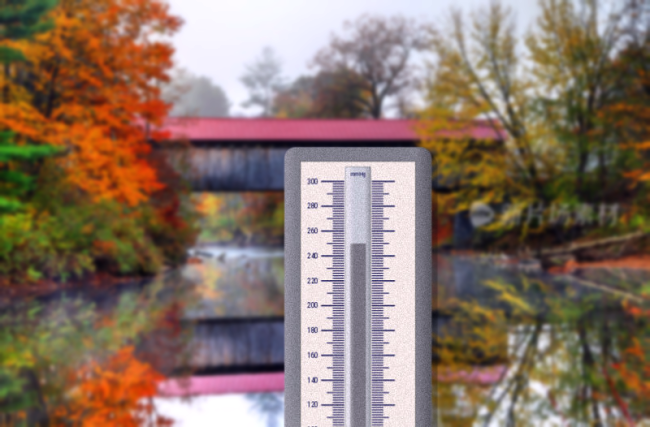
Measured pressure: 250 mmHg
